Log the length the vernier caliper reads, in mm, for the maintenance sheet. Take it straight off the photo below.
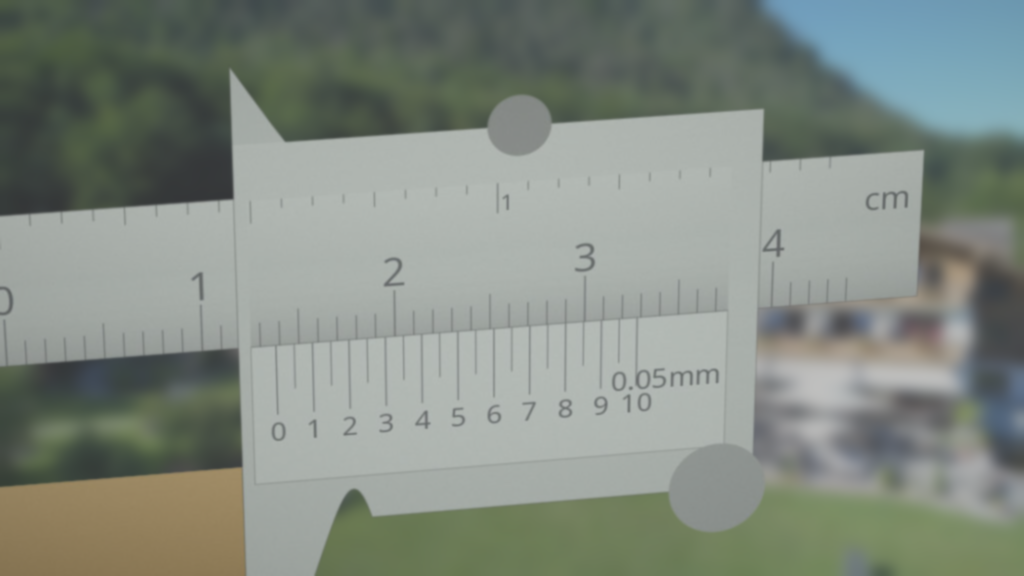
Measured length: 13.8 mm
